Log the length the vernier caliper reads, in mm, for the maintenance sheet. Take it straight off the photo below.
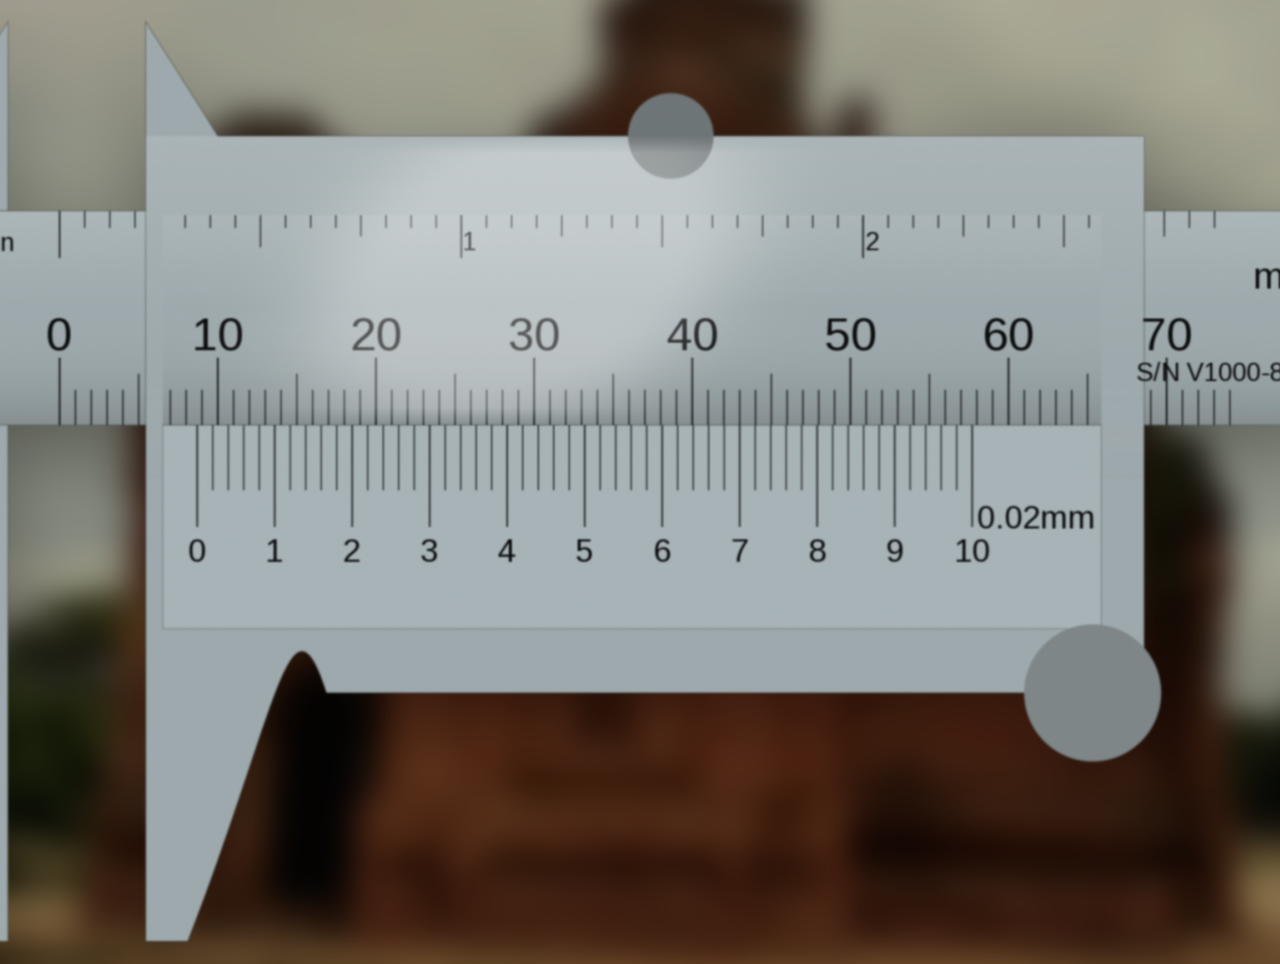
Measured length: 8.7 mm
